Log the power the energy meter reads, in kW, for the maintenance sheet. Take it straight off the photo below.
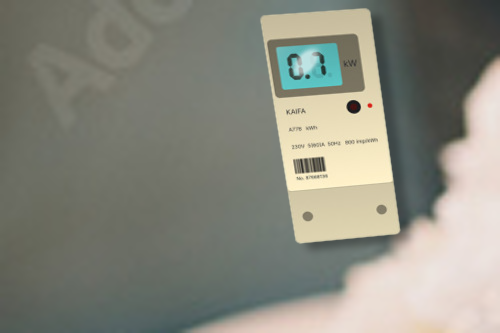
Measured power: 0.7 kW
